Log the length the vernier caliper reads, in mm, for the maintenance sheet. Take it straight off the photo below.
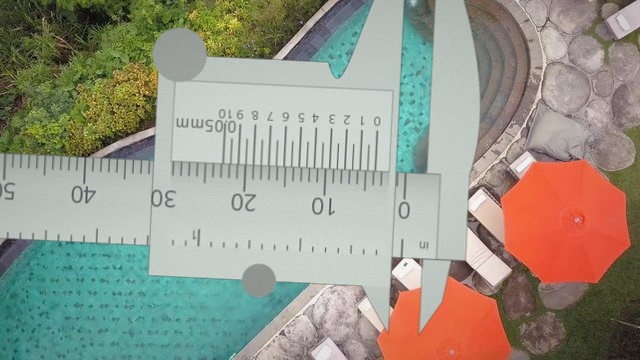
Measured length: 3.8 mm
